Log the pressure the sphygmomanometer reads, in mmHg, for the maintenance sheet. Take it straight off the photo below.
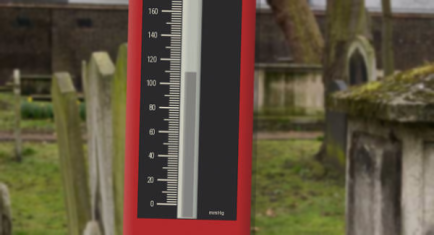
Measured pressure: 110 mmHg
